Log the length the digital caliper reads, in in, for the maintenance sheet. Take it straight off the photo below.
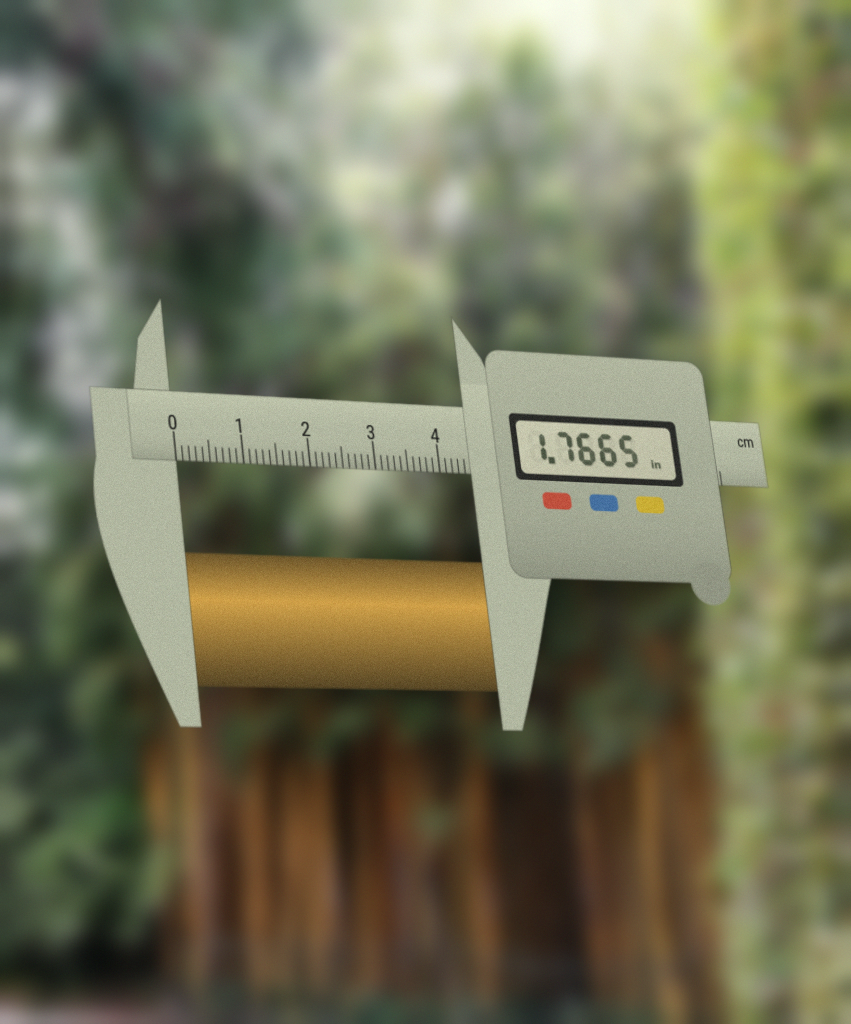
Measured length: 1.7665 in
